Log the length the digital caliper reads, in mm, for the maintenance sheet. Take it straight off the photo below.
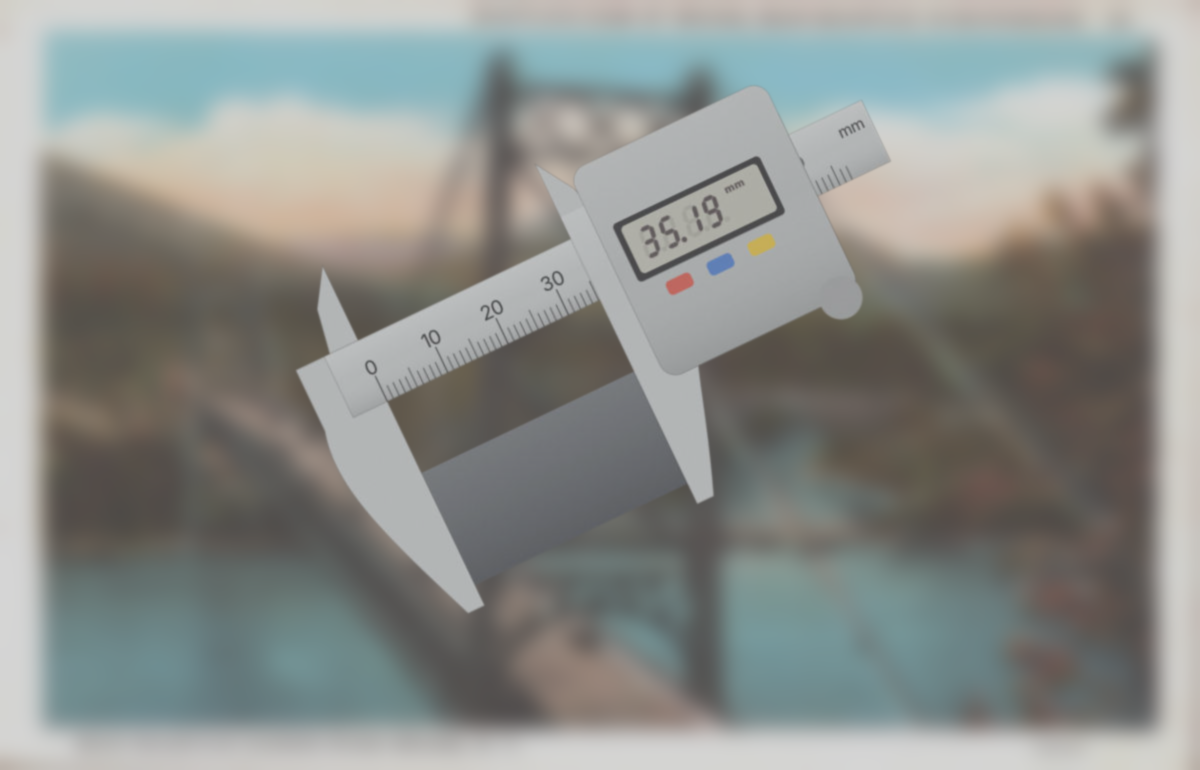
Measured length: 35.19 mm
